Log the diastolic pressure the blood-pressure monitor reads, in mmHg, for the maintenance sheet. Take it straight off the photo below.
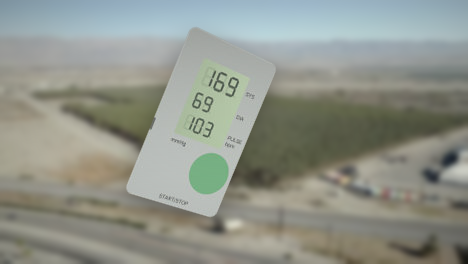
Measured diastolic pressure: 69 mmHg
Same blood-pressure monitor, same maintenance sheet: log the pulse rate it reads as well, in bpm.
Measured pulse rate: 103 bpm
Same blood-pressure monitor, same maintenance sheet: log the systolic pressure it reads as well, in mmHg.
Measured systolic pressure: 169 mmHg
